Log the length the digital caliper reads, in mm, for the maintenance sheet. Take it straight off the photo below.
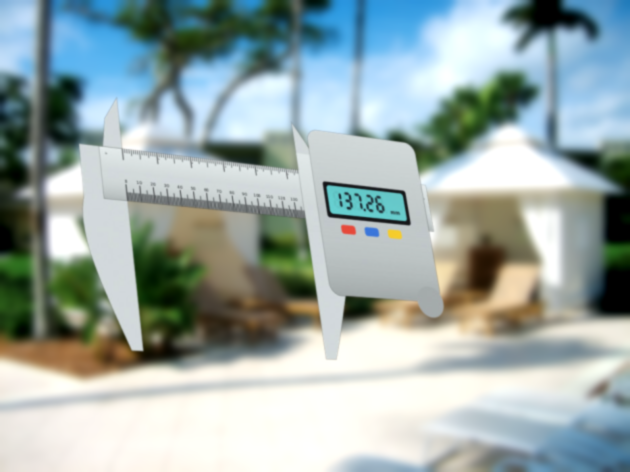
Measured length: 137.26 mm
